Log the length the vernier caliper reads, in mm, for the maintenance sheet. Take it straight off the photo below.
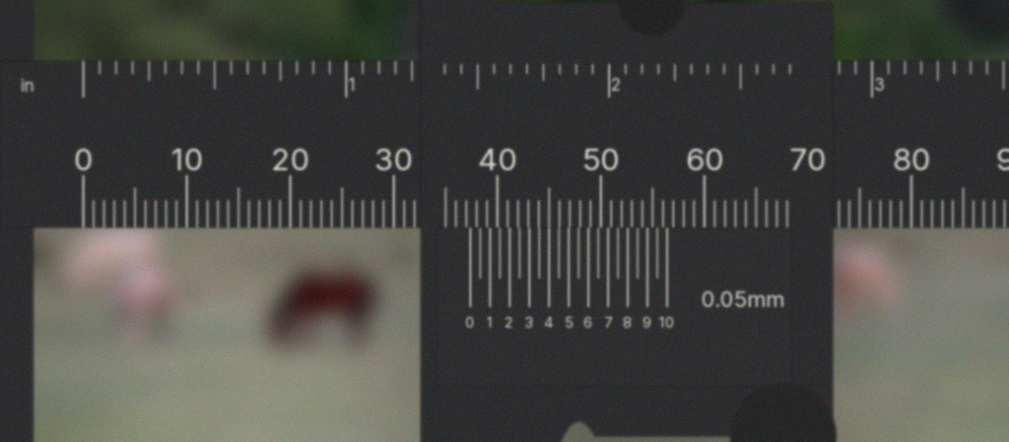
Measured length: 37.4 mm
